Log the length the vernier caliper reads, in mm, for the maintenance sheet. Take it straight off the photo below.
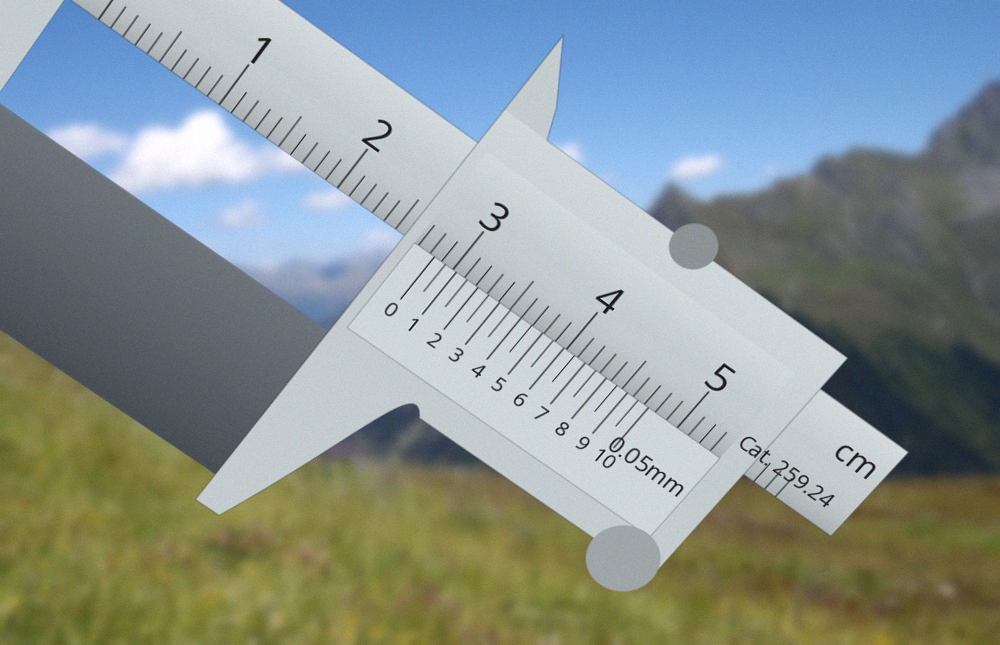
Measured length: 28.4 mm
